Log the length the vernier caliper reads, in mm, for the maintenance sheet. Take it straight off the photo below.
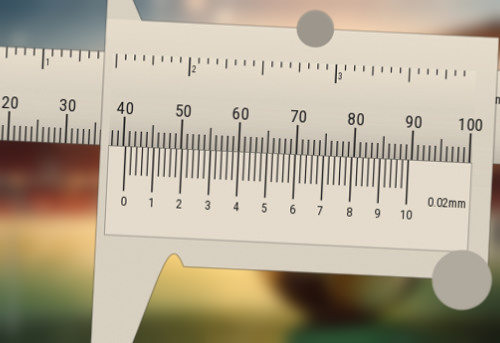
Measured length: 40.4 mm
